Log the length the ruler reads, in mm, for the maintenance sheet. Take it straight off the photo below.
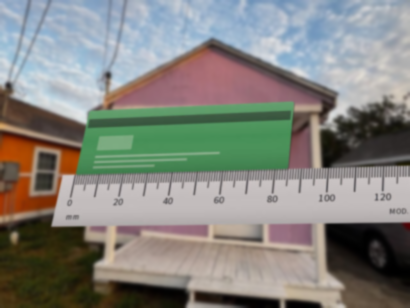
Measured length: 85 mm
